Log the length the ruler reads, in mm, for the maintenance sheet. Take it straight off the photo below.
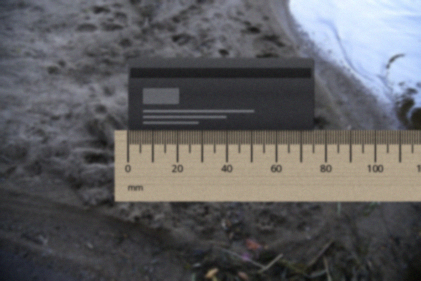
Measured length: 75 mm
